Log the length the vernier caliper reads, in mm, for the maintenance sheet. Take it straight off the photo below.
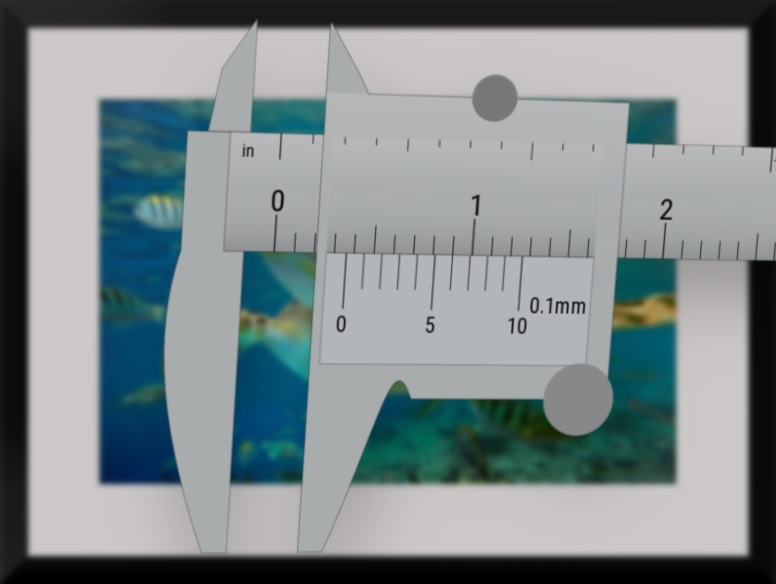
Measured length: 3.6 mm
